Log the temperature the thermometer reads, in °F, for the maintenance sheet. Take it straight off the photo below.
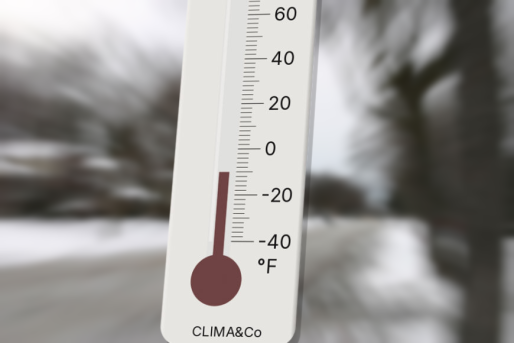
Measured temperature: -10 °F
